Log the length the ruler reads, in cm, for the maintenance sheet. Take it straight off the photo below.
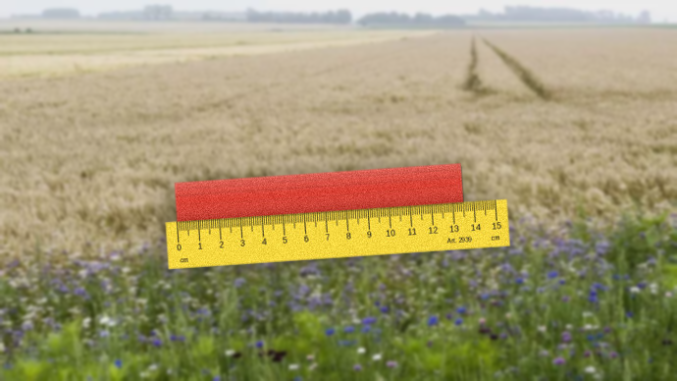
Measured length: 13.5 cm
